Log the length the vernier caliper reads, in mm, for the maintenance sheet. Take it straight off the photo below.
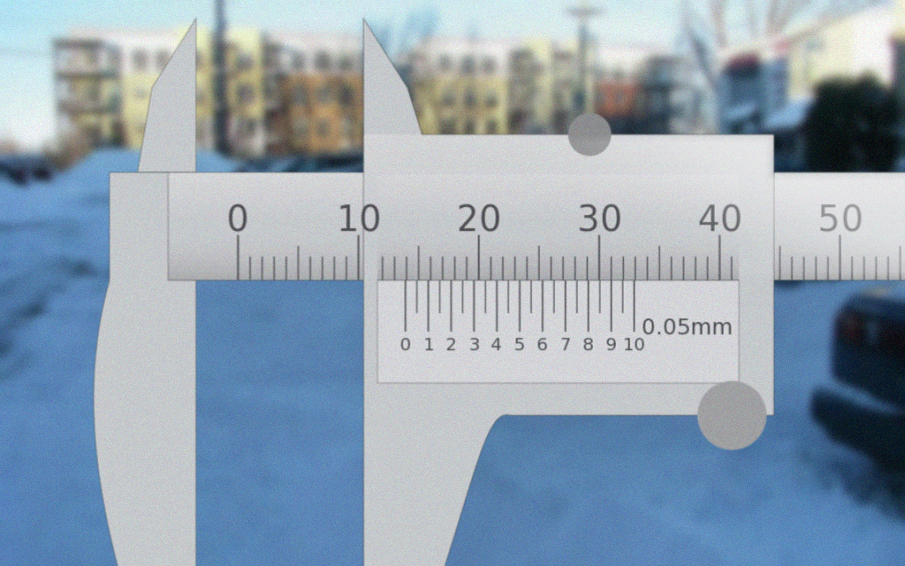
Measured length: 13.9 mm
